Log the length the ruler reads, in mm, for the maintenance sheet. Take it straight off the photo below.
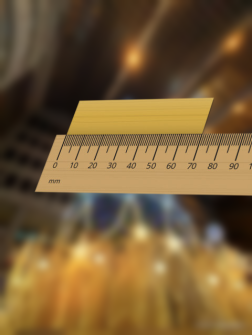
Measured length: 70 mm
